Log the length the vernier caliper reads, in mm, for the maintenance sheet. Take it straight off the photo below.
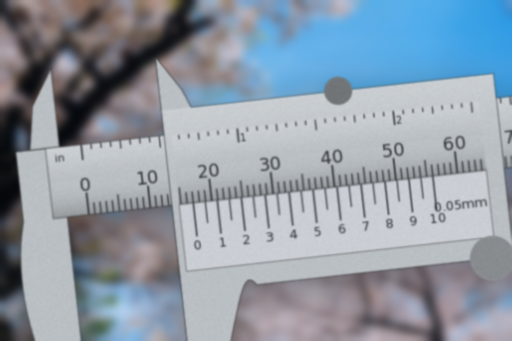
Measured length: 17.0 mm
